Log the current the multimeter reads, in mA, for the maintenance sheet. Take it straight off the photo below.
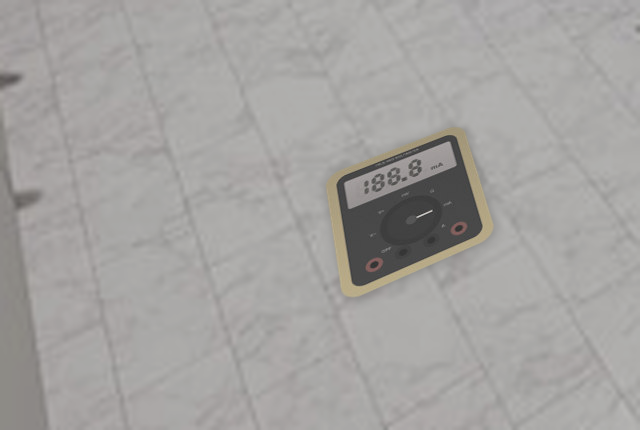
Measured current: 188.8 mA
